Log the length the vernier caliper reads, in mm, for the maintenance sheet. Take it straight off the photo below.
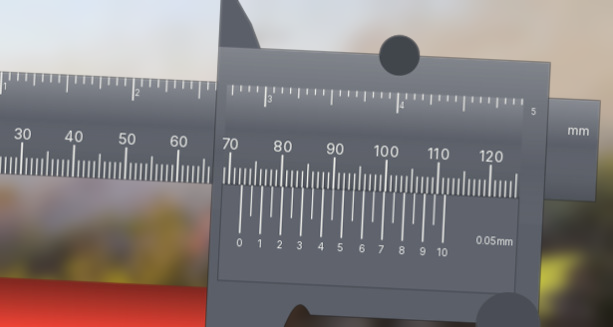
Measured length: 72.5 mm
